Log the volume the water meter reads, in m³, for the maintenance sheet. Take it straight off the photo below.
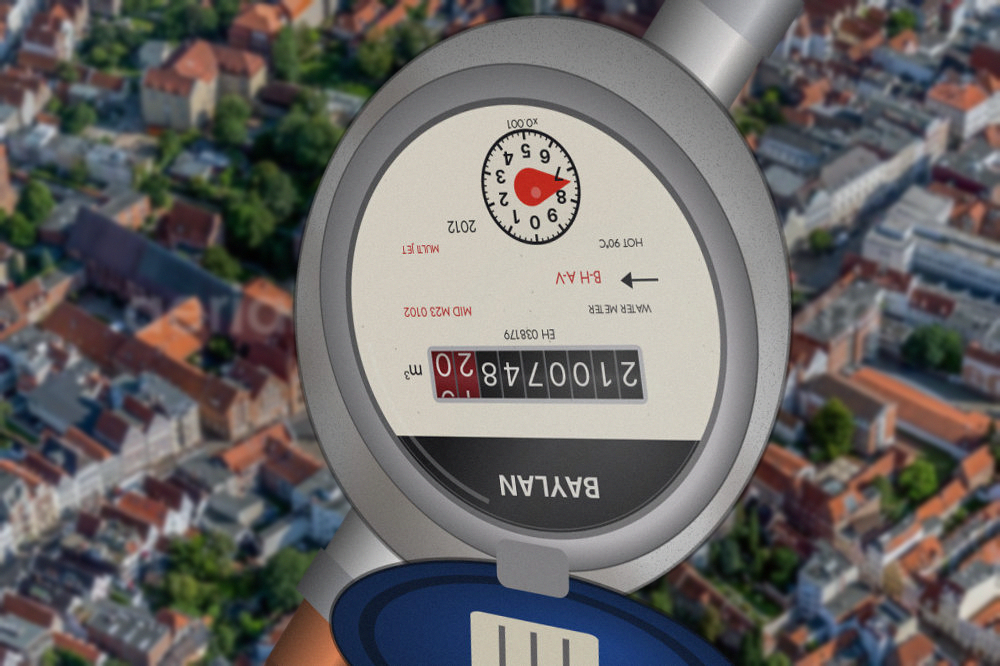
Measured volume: 2100748.197 m³
